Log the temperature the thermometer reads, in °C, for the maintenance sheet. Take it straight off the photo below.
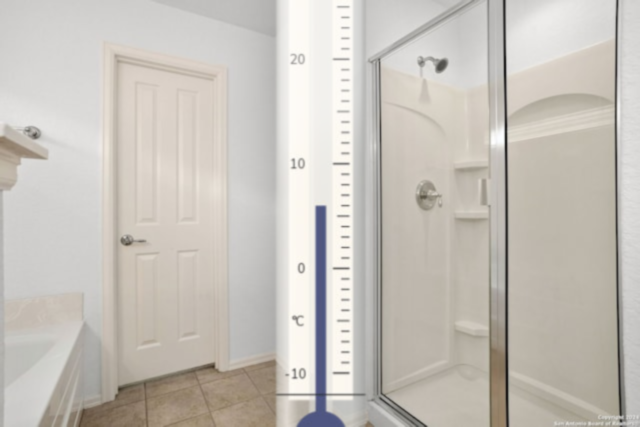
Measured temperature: 6 °C
